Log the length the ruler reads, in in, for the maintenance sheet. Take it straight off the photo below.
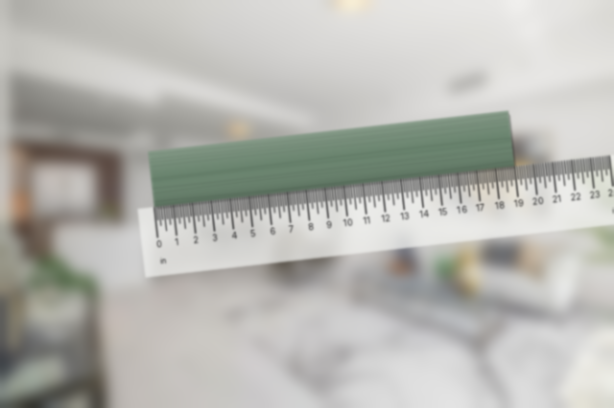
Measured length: 19 in
